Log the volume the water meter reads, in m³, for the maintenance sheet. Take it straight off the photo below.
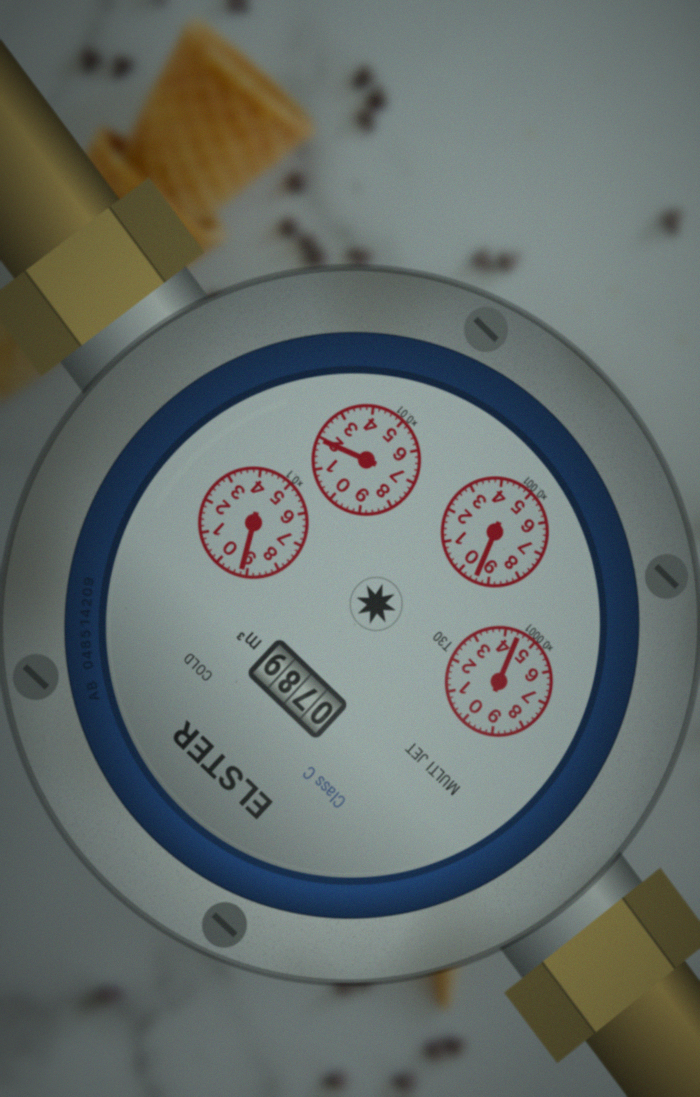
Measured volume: 788.9194 m³
